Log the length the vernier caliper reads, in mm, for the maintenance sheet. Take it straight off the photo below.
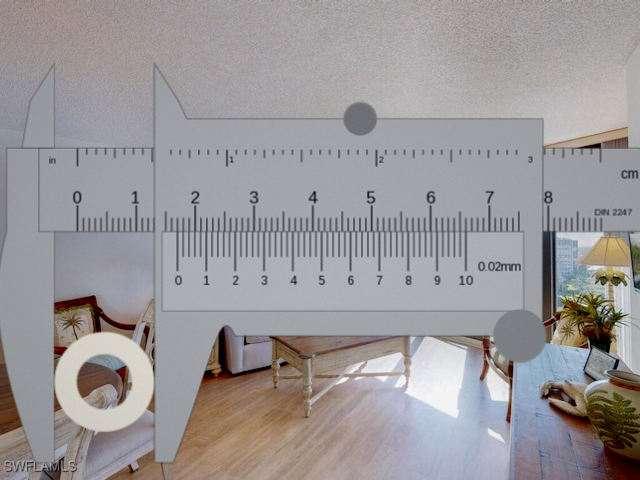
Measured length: 17.0 mm
